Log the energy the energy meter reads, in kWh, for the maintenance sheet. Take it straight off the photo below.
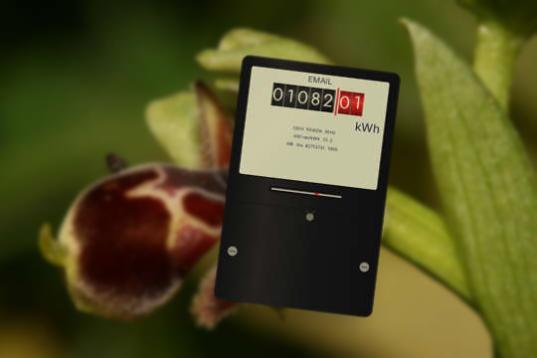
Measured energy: 1082.01 kWh
